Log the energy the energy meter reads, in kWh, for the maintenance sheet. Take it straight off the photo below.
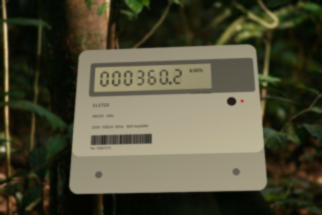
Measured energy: 360.2 kWh
